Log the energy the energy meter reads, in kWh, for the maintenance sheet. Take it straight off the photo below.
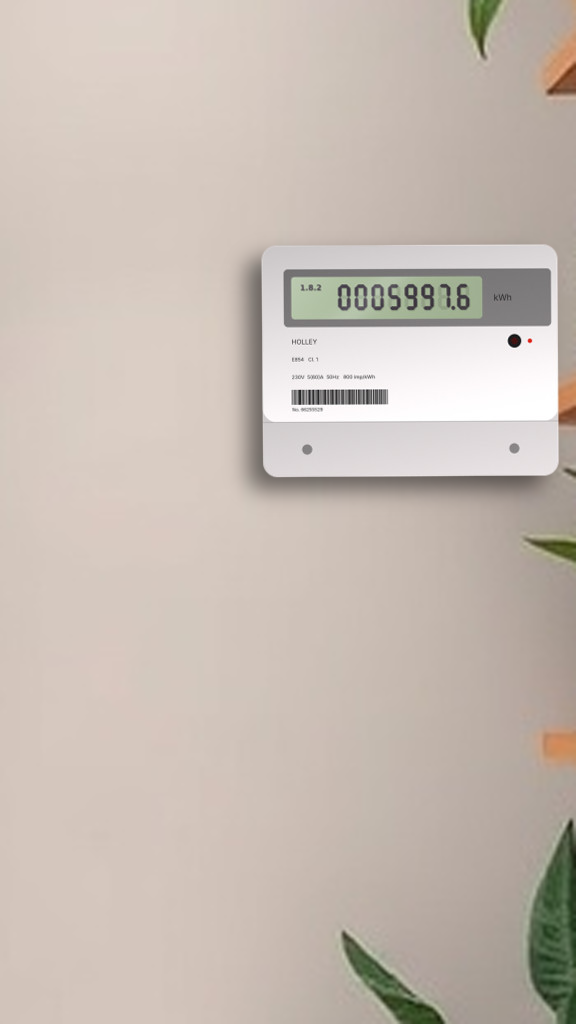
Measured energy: 5997.6 kWh
